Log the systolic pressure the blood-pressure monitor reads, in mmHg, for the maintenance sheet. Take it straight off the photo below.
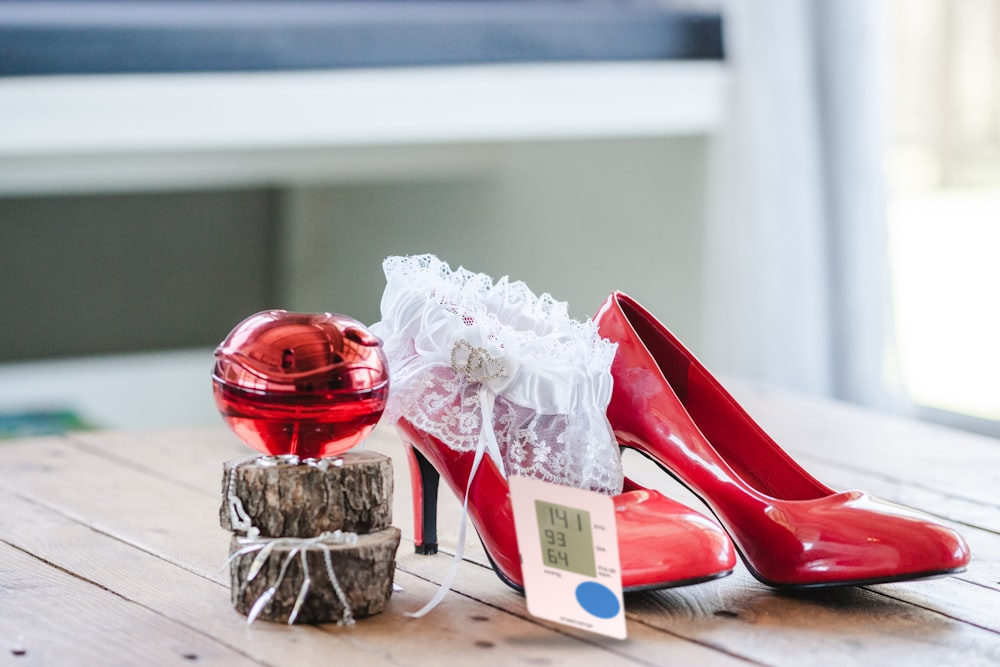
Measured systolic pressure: 141 mmHg
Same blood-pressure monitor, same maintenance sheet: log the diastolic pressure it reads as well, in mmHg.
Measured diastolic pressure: 93 mmHg
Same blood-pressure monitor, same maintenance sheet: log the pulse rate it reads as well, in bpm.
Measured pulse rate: 64 bpm
